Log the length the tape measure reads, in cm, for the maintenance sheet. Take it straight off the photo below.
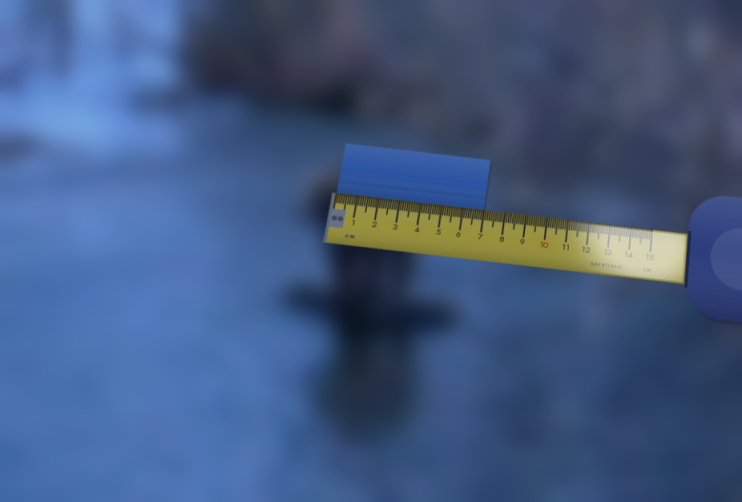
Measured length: 7 cm
